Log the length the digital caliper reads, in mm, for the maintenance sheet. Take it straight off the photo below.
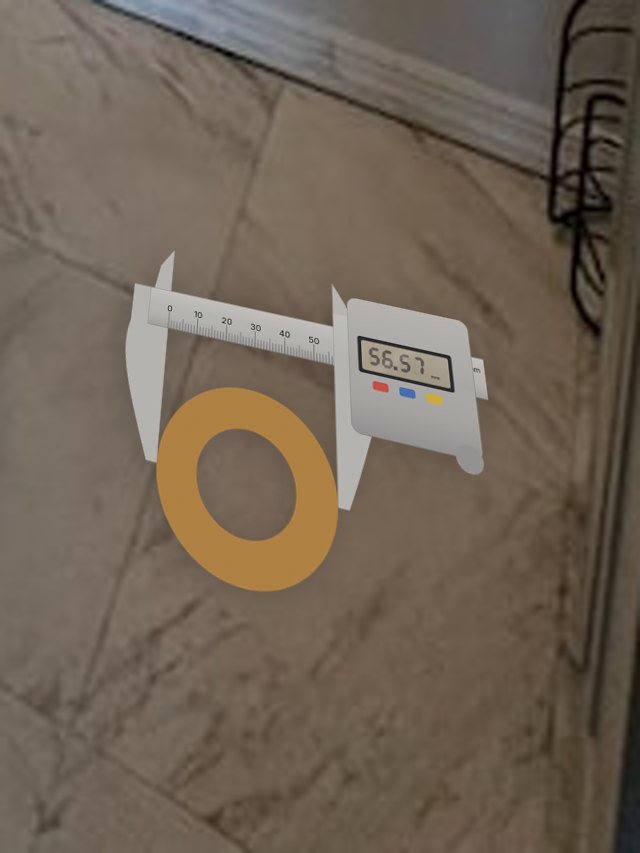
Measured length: 56.57 mm
